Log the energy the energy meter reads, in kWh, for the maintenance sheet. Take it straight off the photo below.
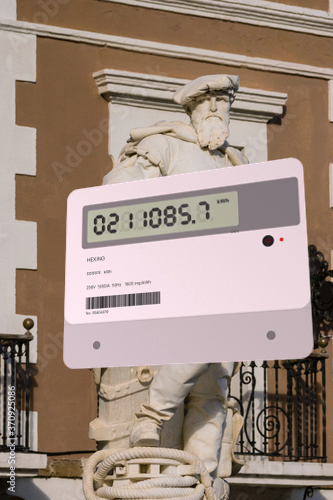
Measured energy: 211085.7 kWh
